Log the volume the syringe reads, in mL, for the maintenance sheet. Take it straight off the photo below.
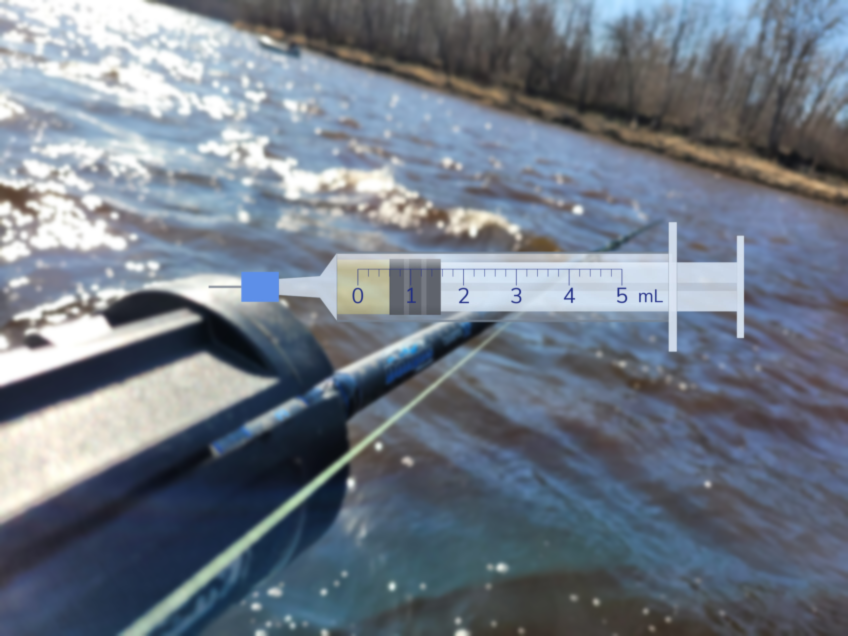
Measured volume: 0.6 mL
